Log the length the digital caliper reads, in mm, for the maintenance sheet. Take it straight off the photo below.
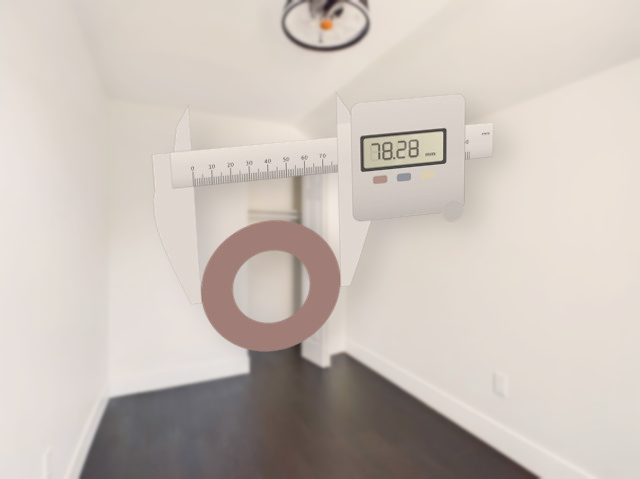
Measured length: 78.28 mm
